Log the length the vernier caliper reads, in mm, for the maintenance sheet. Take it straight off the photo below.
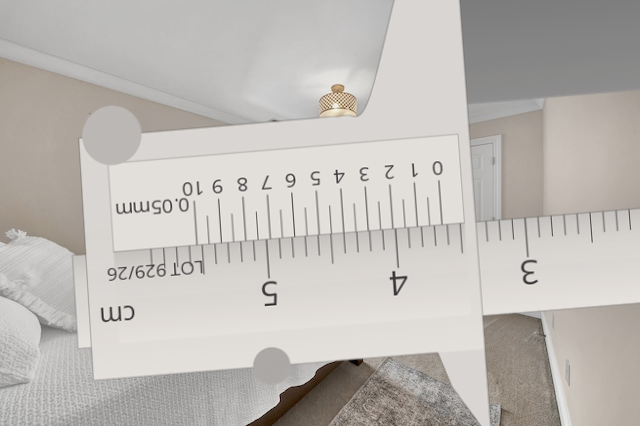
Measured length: 36.4 mm
